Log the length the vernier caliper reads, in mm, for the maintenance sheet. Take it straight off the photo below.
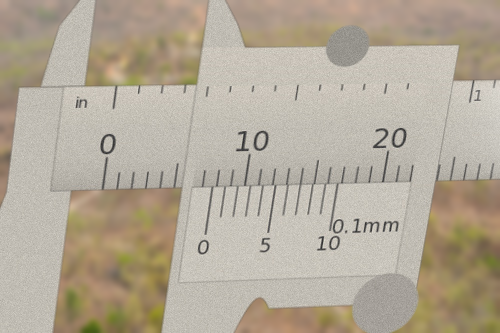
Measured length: 7.7 mm
